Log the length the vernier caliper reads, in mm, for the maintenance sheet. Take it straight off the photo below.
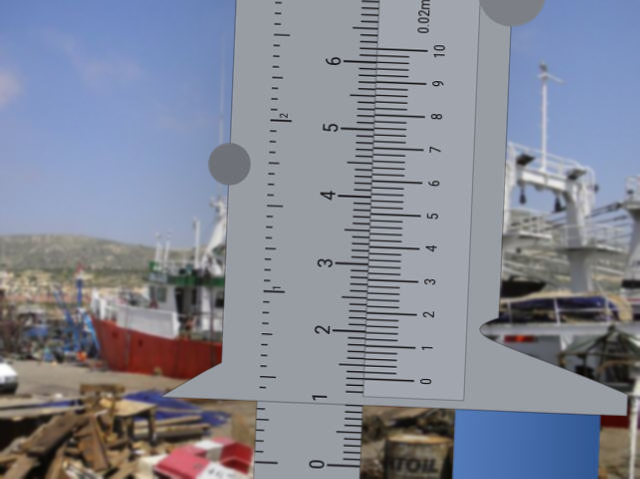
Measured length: 13.0 mm
